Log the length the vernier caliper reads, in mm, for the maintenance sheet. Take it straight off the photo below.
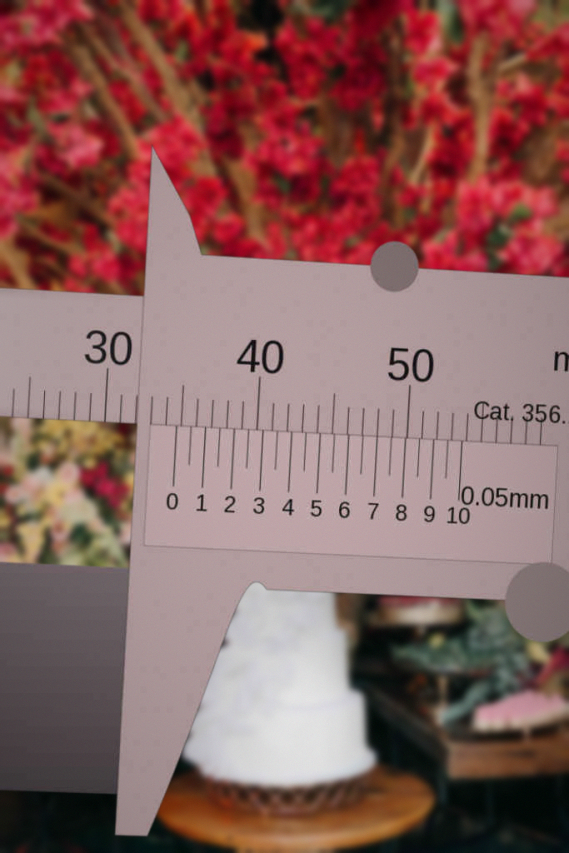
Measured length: 34.7 mm
